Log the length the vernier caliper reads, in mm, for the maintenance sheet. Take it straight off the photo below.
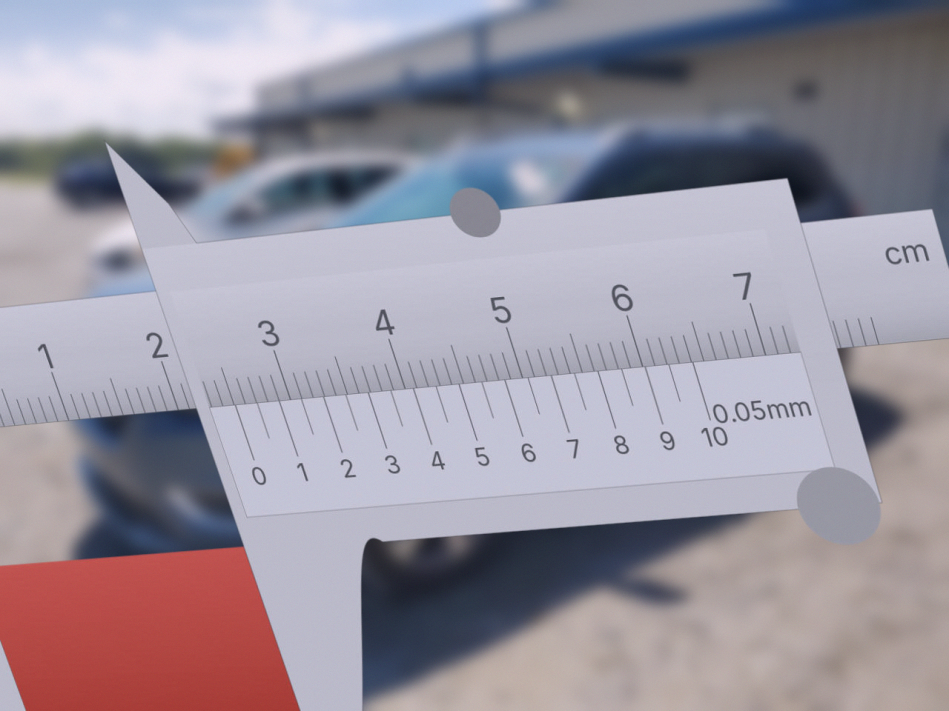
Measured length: 25.1 mm
